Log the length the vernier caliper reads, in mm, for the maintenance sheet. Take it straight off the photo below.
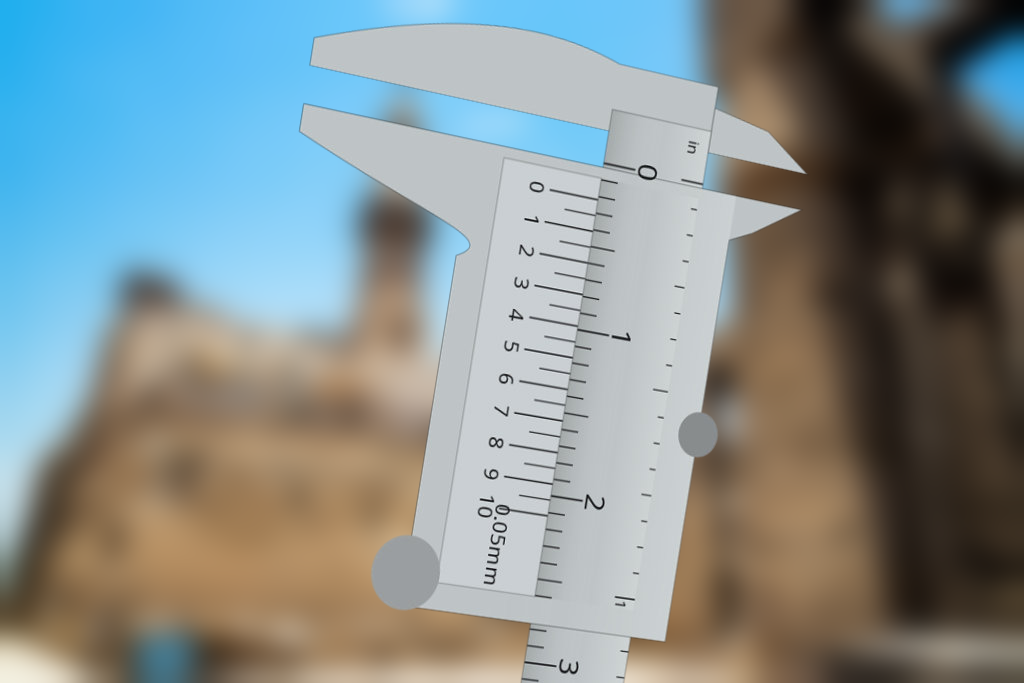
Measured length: 2.2 mm
